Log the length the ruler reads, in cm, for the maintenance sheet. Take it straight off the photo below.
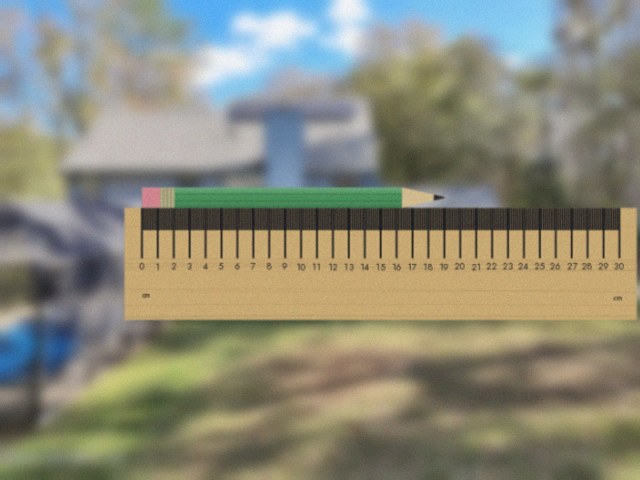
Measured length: 19 cm
